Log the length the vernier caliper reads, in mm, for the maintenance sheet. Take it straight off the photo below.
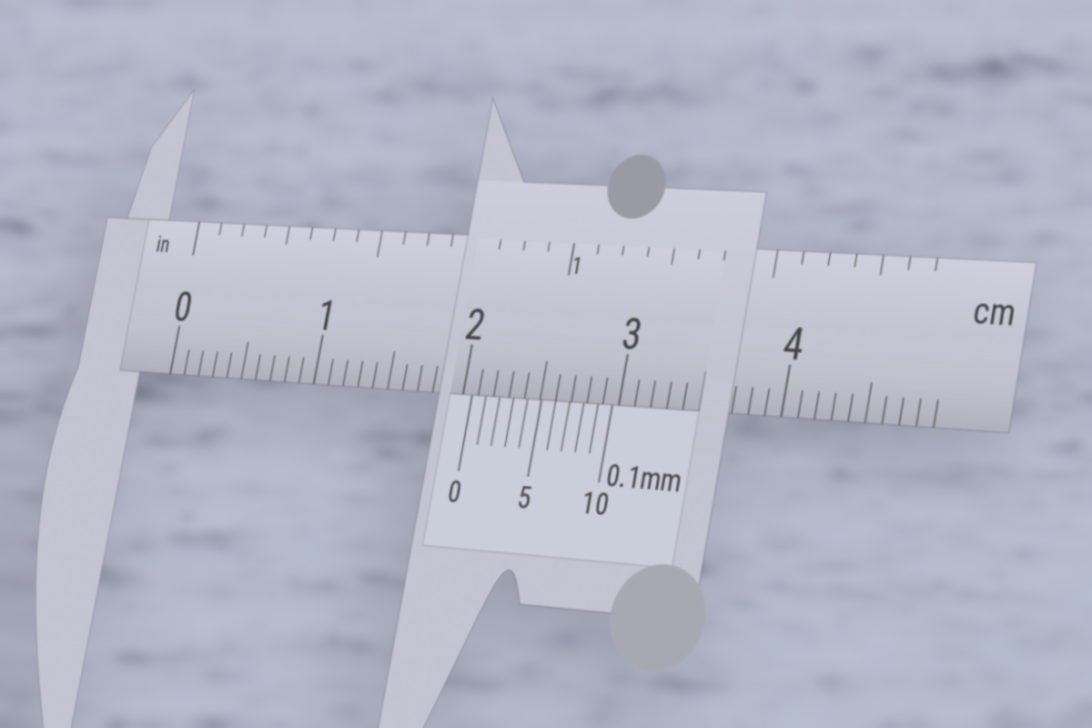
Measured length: 20.6 mm
